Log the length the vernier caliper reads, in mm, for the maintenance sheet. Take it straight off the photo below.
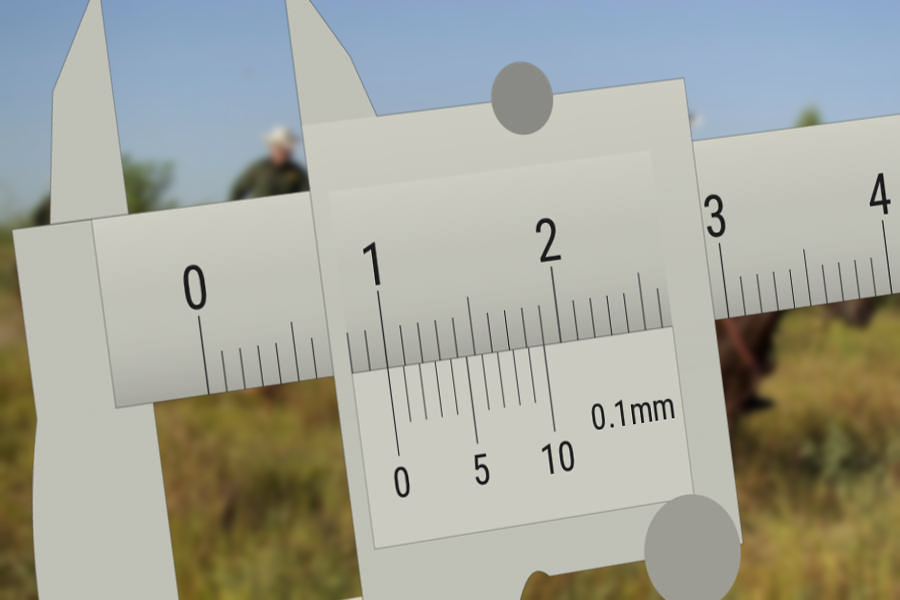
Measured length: 10.0 mm
